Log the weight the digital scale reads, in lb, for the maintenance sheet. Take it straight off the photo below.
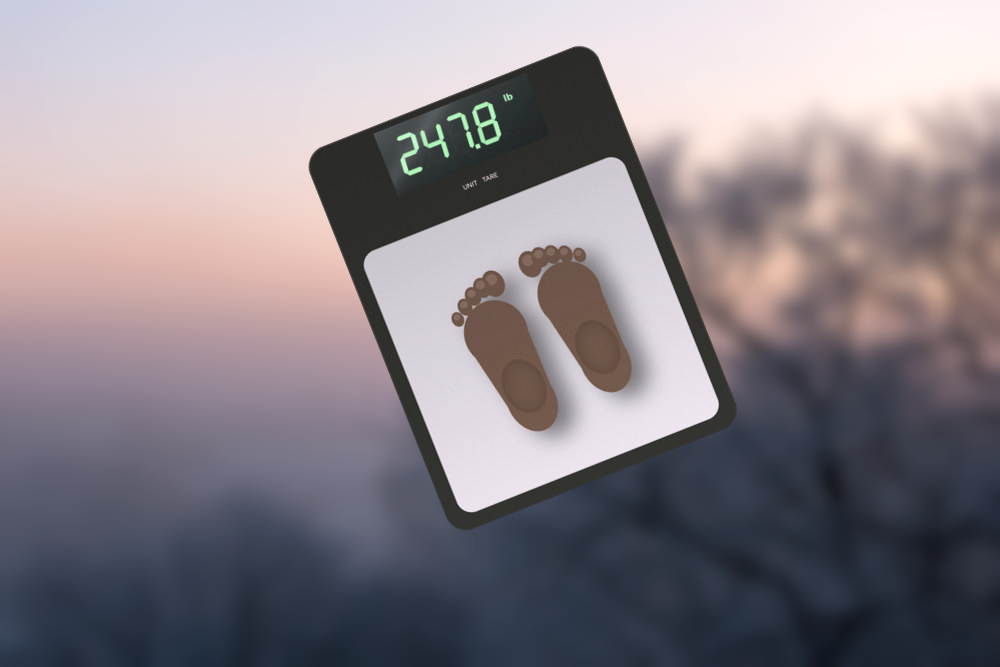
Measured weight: 247.8 lb
